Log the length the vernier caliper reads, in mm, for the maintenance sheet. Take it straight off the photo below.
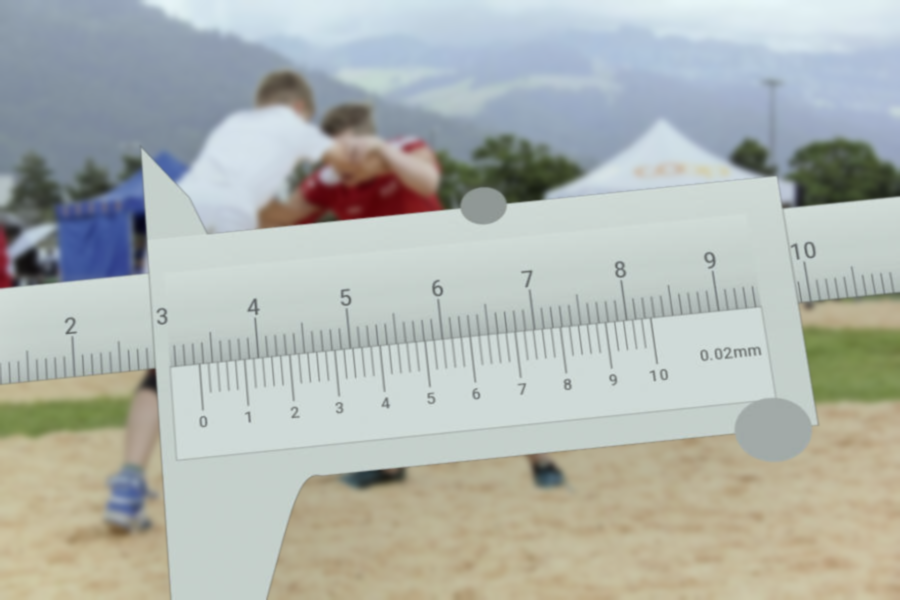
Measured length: 33.6 mm
